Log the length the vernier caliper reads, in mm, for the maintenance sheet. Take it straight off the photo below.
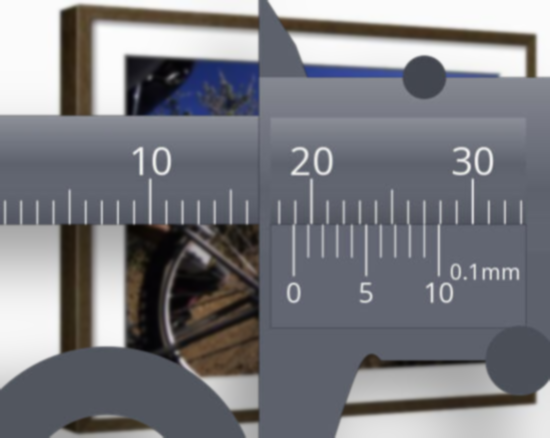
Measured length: 18.9 mm
